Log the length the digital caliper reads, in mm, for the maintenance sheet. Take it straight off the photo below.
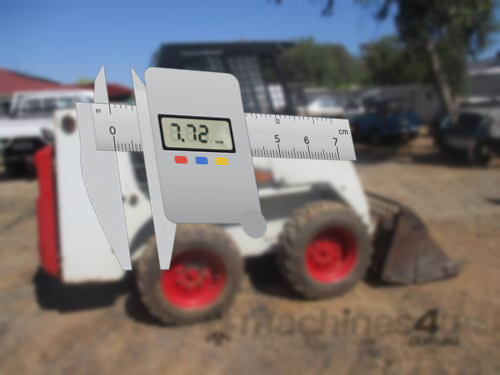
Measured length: 7.72 mm
